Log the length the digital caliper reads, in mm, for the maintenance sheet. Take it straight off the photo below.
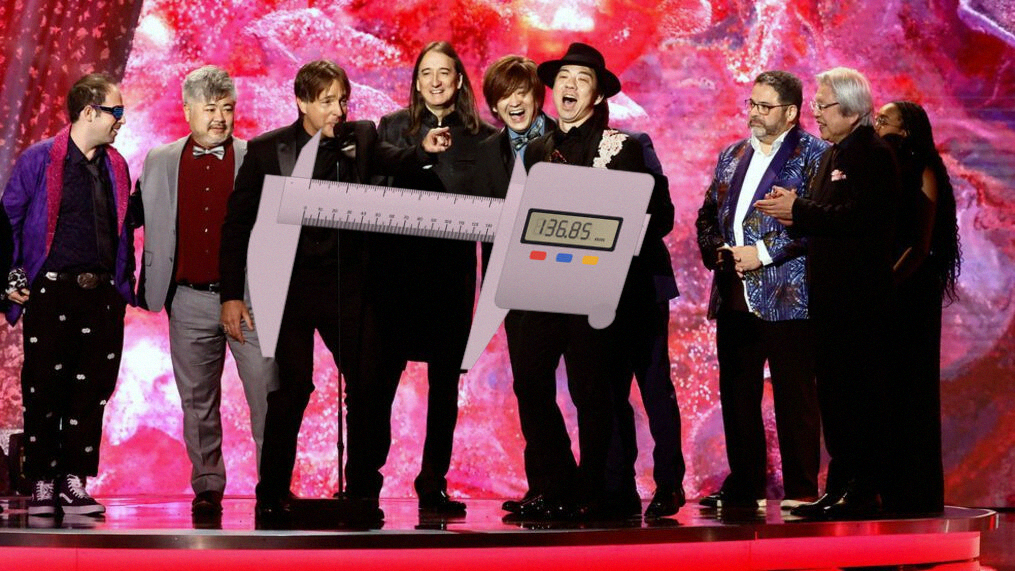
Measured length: 136.85 mm
